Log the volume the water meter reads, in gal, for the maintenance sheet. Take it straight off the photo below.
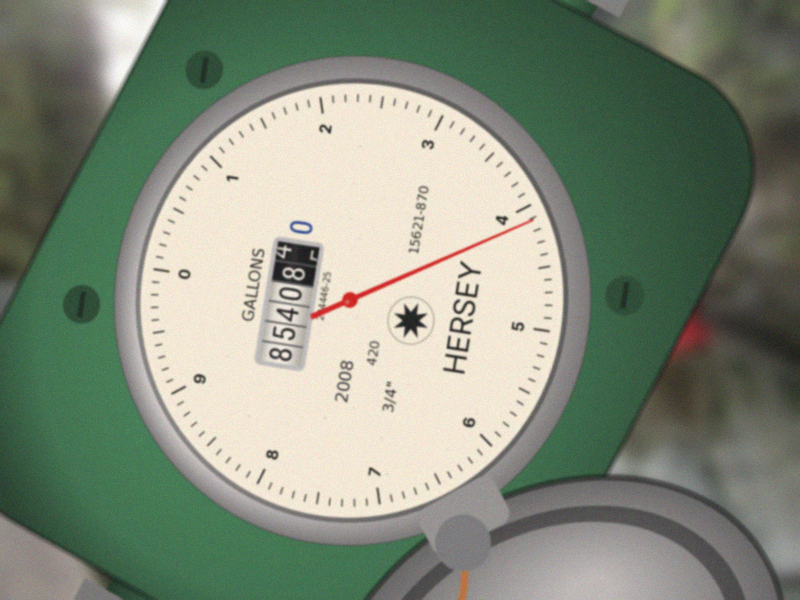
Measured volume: 8540844.1 gal
